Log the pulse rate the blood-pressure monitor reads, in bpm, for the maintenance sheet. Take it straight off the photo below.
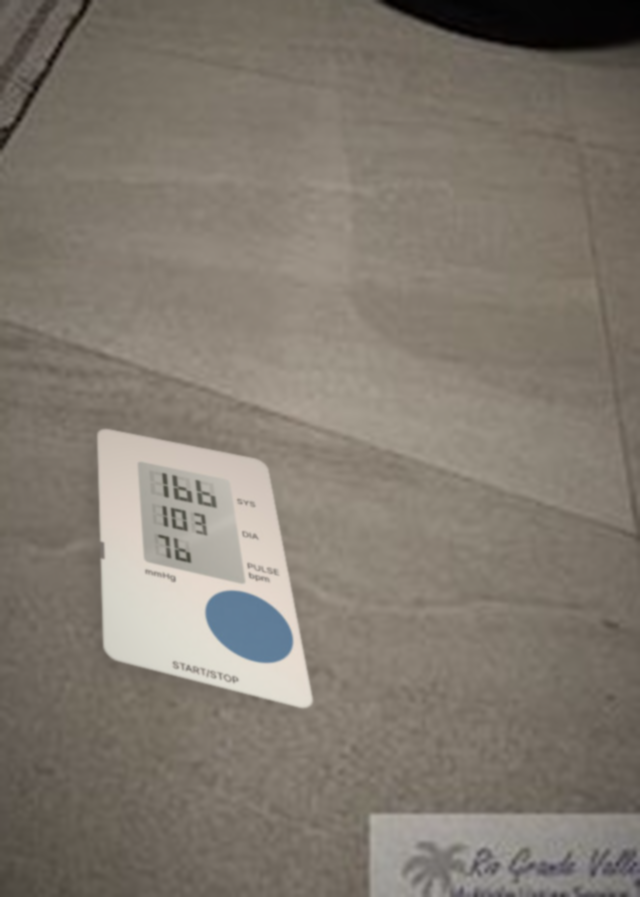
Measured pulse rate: 76 bpm
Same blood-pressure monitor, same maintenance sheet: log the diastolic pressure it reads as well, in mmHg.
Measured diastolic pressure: 103 mmHg
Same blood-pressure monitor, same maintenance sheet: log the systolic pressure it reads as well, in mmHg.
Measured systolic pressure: 166 mmHg
